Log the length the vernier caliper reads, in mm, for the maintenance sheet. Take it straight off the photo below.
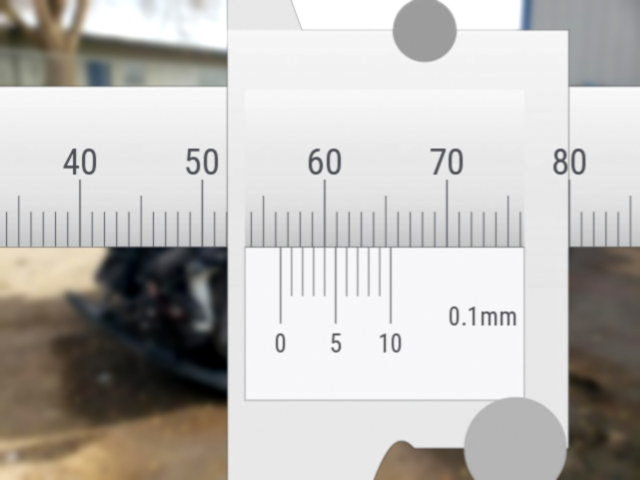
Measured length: 56.4 mm
